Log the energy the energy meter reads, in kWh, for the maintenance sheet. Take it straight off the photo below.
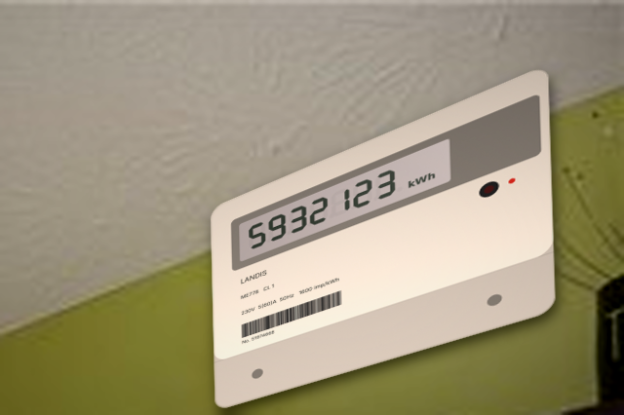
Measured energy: 5932123 kWh
